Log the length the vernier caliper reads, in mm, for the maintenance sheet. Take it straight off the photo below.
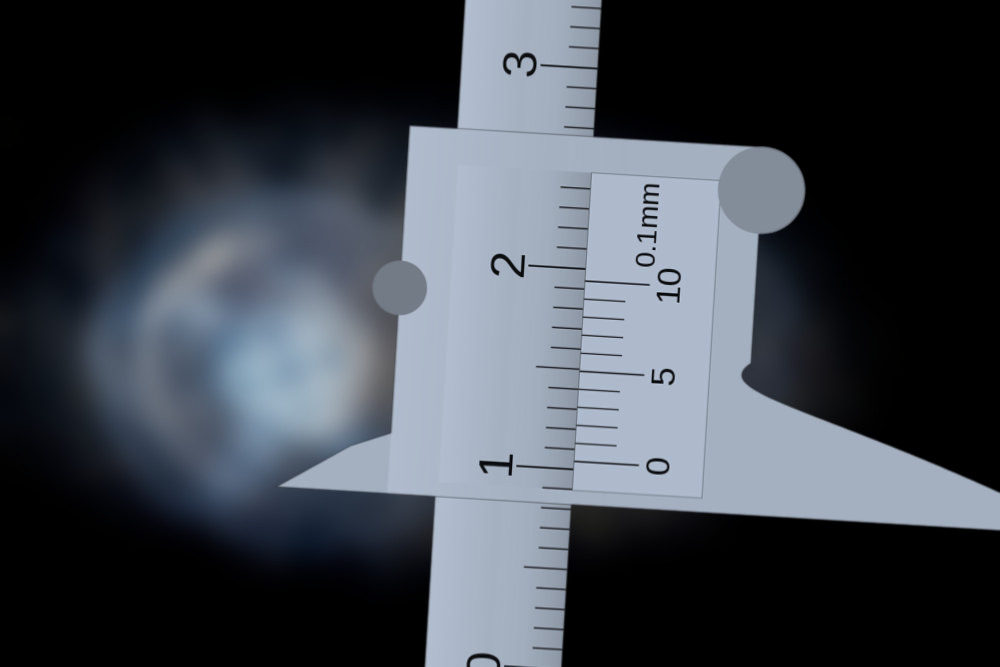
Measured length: 10.4 mm
